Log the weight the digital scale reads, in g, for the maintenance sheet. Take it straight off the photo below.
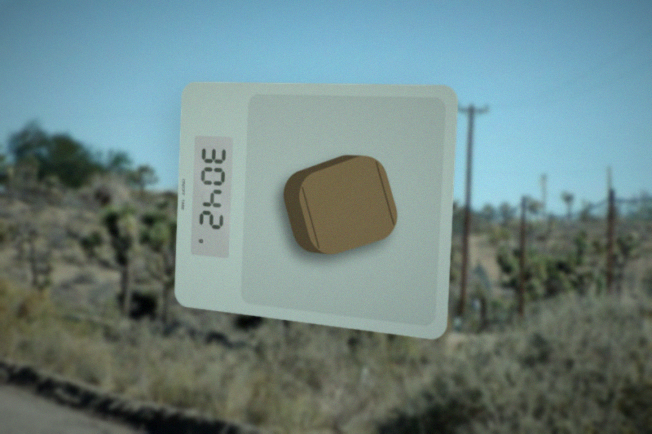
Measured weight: 3042 g
